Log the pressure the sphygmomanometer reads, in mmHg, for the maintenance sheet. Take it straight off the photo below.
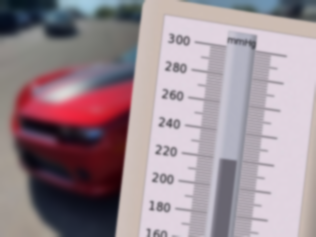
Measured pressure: 220 mmHg
